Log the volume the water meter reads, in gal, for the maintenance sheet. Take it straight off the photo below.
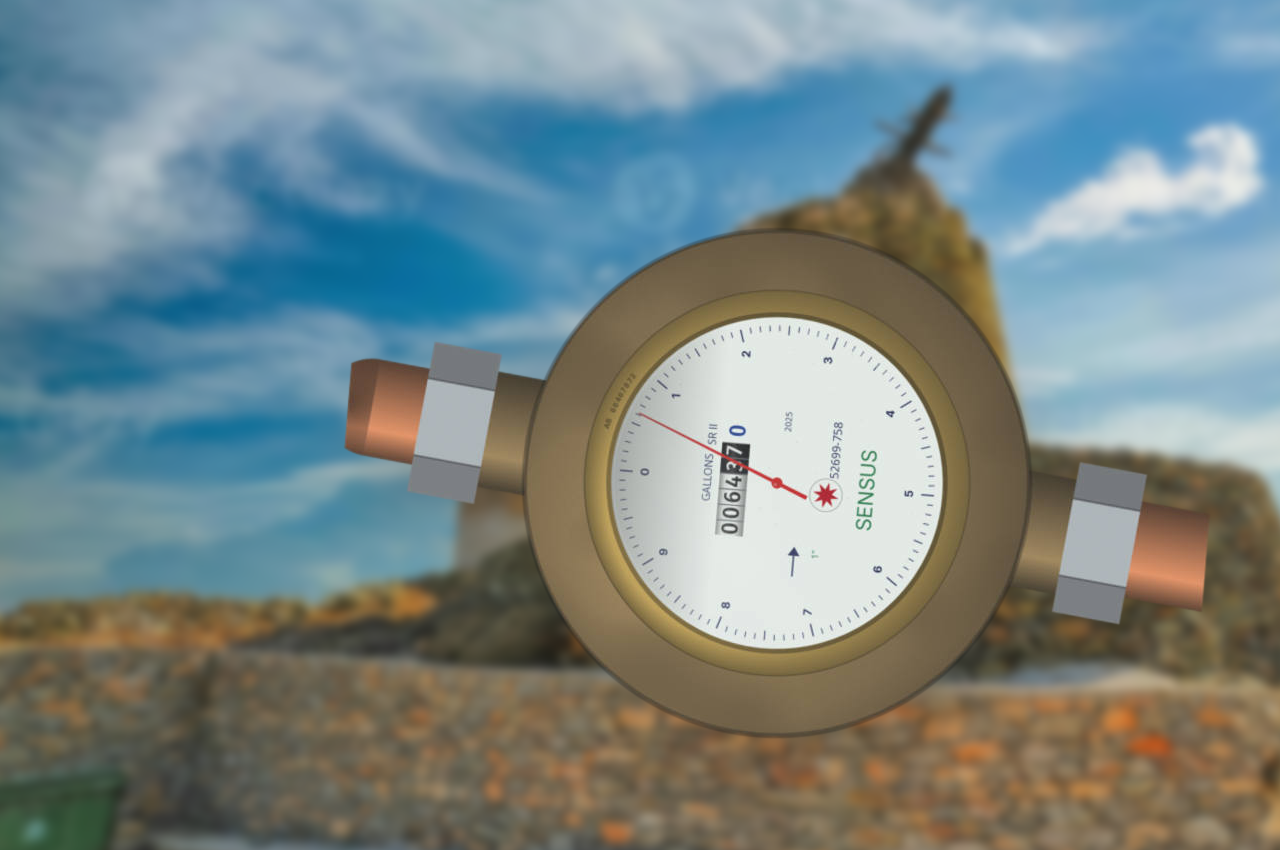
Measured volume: 64370.6 gal
